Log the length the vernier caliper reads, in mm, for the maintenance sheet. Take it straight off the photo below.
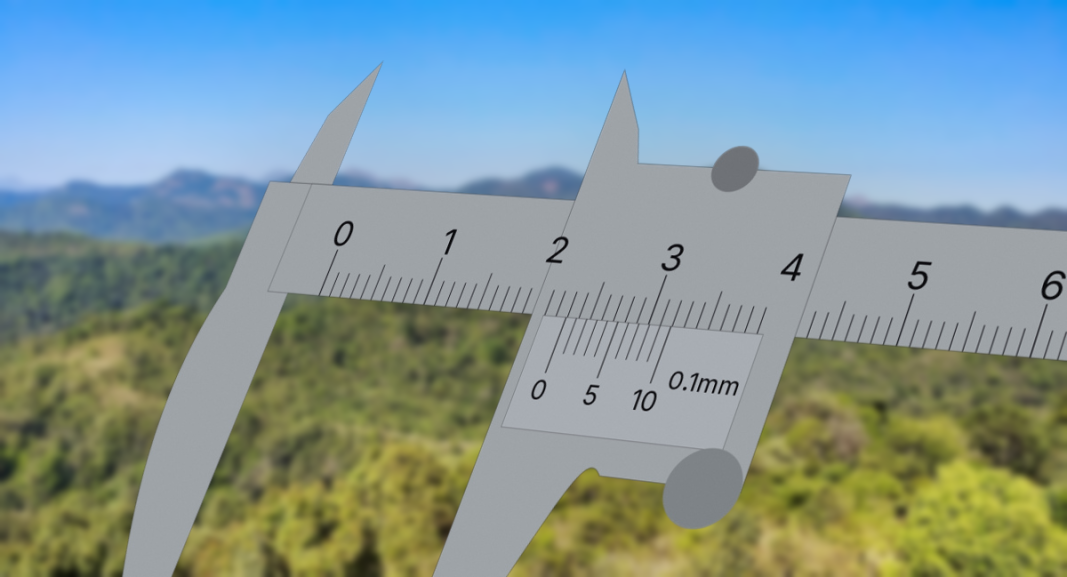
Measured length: 22.9 mm
